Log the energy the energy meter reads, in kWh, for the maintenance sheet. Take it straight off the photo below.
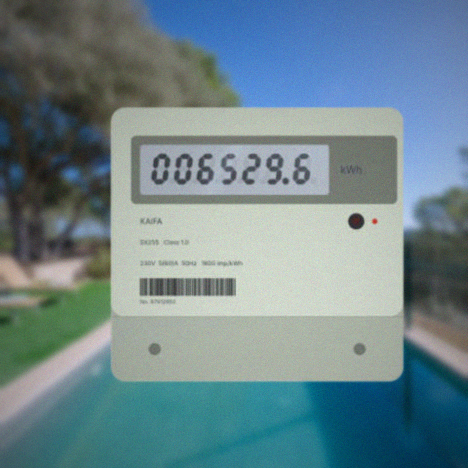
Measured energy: 6529.6 kWh
